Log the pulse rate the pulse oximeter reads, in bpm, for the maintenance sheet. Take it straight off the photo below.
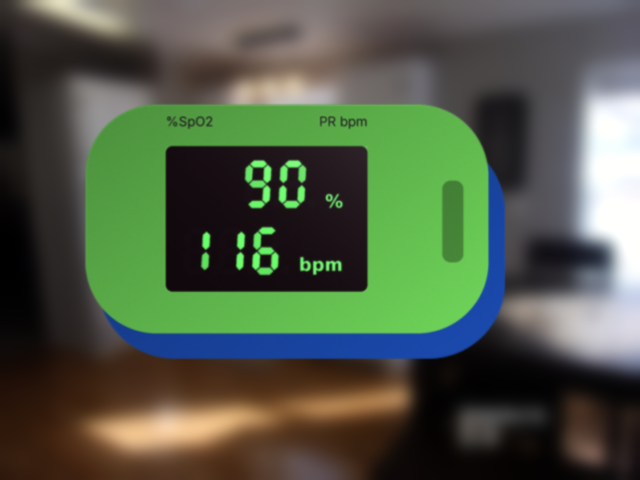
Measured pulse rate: 116 bpm
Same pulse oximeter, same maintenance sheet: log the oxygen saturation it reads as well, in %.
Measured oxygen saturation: 90 %
